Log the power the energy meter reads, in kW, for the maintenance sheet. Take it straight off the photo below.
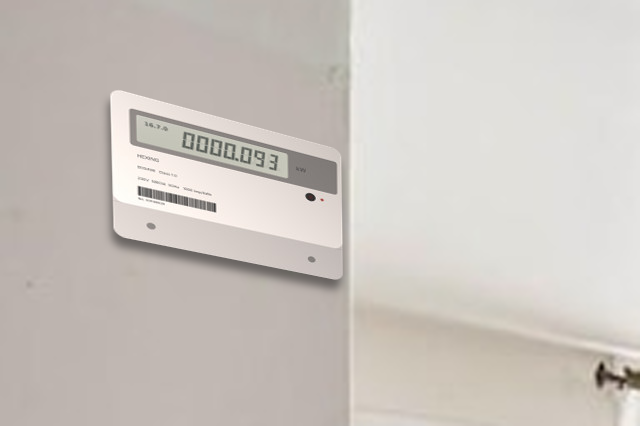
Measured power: 0.093 kW
